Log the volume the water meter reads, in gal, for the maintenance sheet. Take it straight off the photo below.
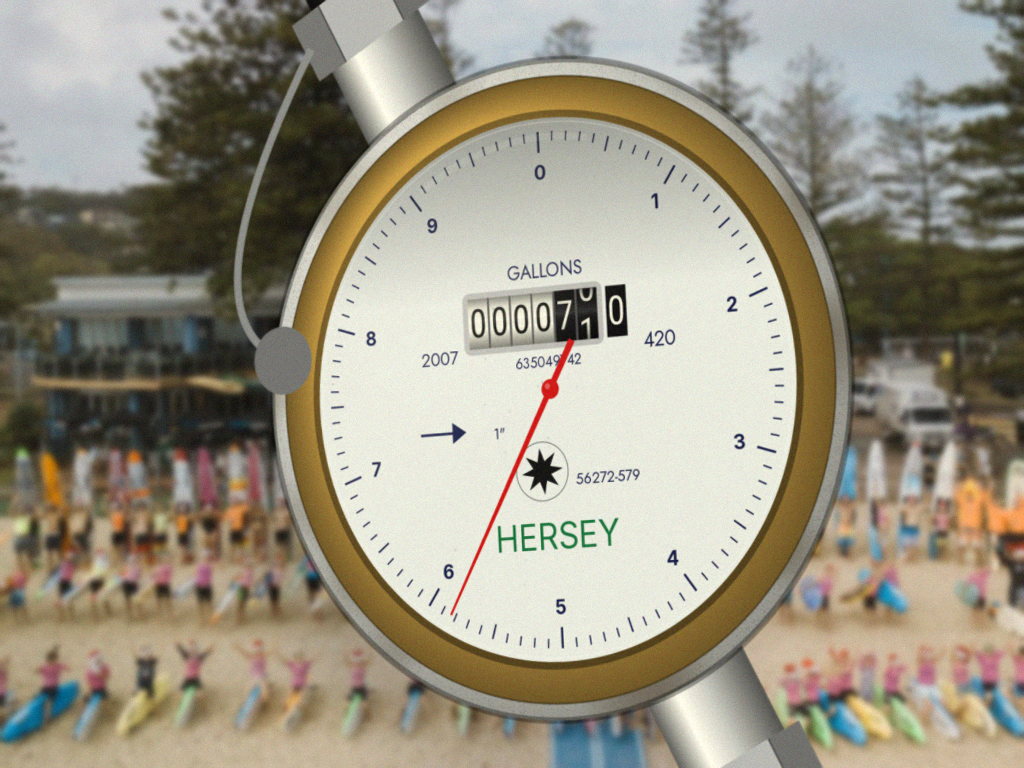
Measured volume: 705.8 gal
